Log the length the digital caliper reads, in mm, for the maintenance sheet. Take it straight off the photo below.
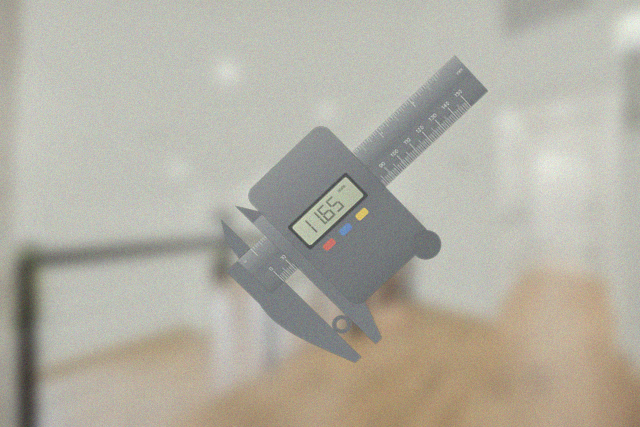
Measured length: 11.65 mm
